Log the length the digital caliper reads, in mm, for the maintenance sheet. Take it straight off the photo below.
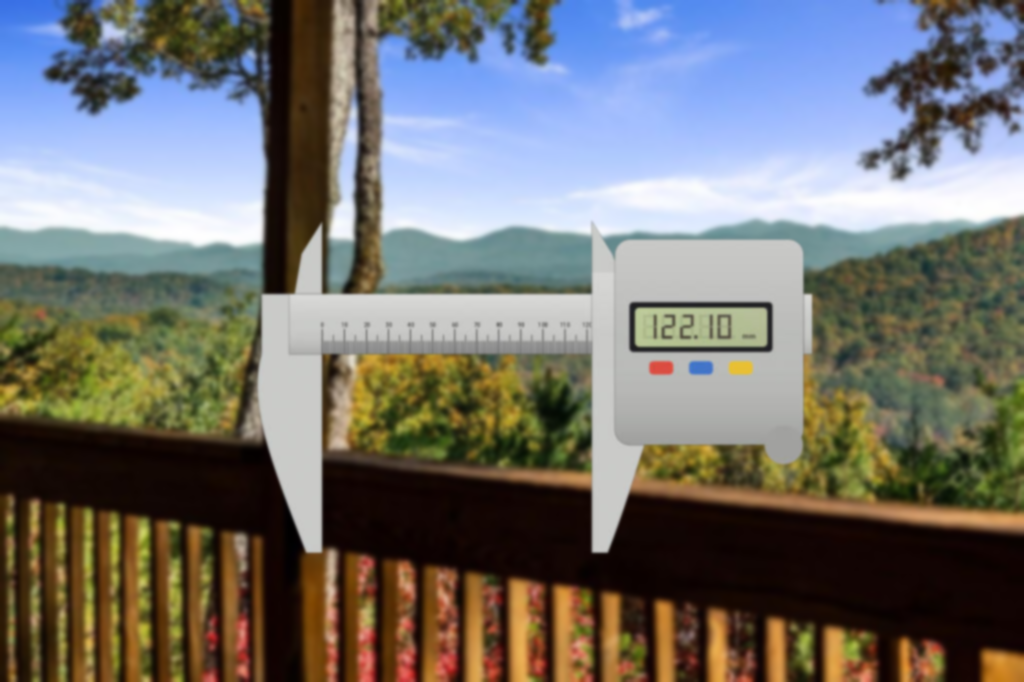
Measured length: 122.10 mm
